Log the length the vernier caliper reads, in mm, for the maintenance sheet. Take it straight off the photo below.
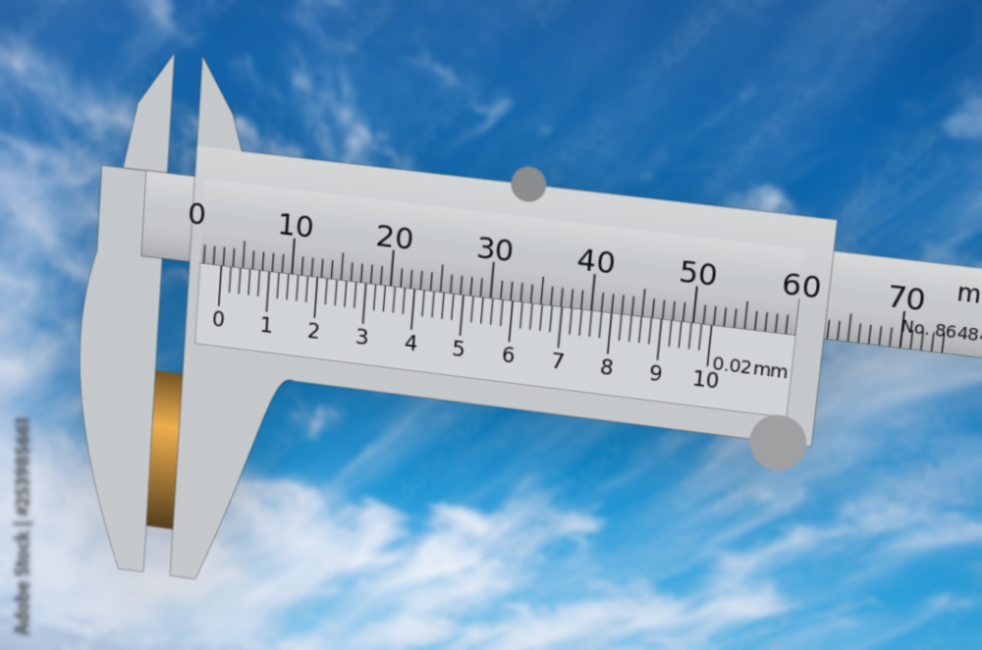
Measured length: 2.8 mm
